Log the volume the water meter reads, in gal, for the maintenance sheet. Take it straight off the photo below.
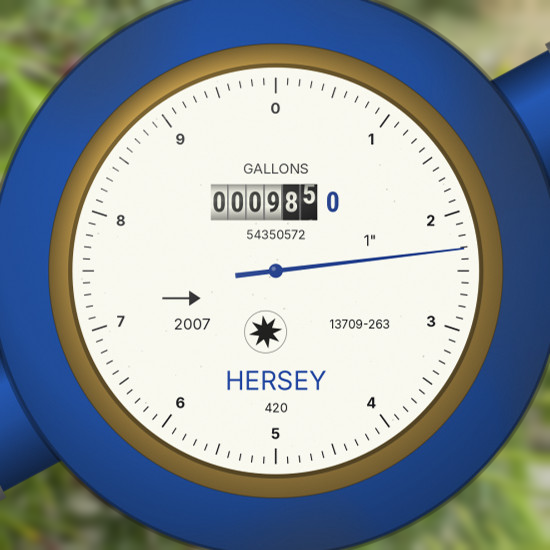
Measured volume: 9852.3 gal
